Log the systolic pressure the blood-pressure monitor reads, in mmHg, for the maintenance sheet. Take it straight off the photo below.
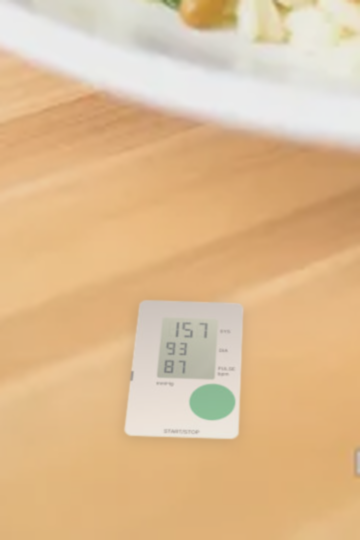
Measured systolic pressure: 157 mmHg
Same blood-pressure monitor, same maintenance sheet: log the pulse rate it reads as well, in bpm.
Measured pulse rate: 87 bpm
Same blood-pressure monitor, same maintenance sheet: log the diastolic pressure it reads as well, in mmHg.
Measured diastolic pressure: 93 mmHg
